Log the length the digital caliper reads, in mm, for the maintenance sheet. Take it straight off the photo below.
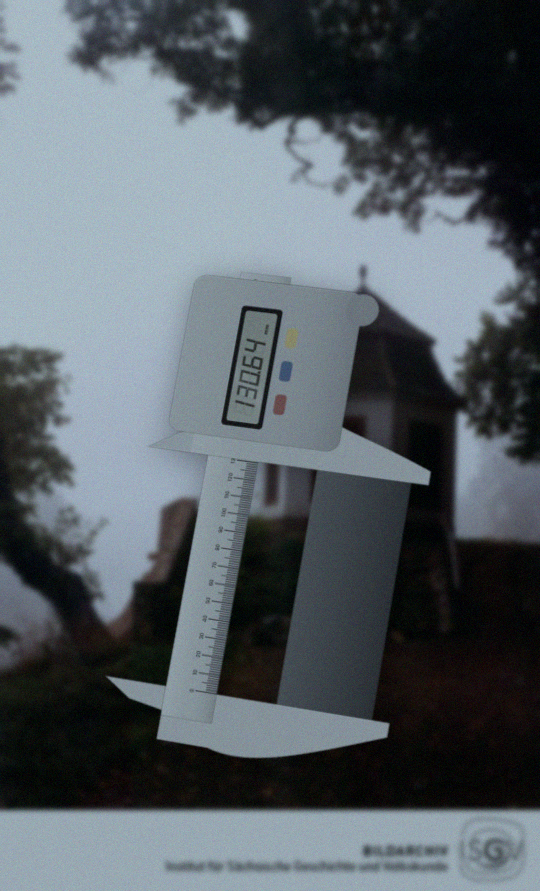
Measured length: 130.64 mm
